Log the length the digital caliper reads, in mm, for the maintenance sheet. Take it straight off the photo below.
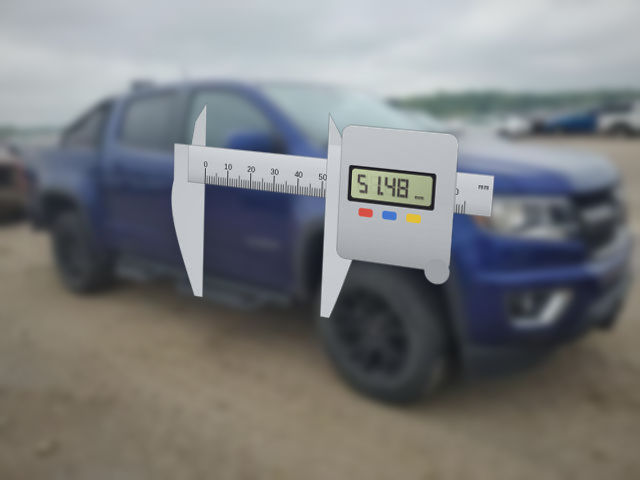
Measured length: 51.48 mm
